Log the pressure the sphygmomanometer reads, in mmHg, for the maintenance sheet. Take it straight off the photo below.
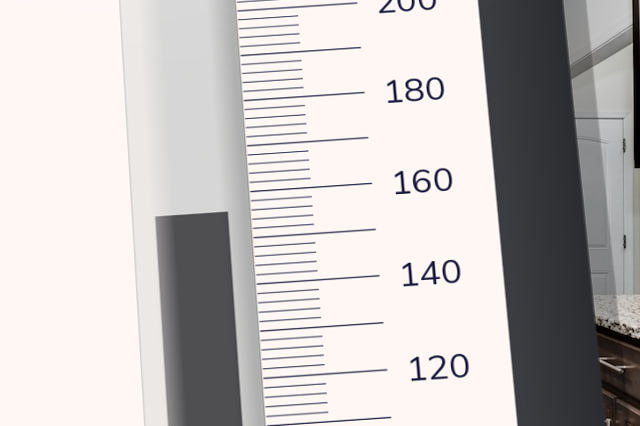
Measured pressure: 156 mmHg
